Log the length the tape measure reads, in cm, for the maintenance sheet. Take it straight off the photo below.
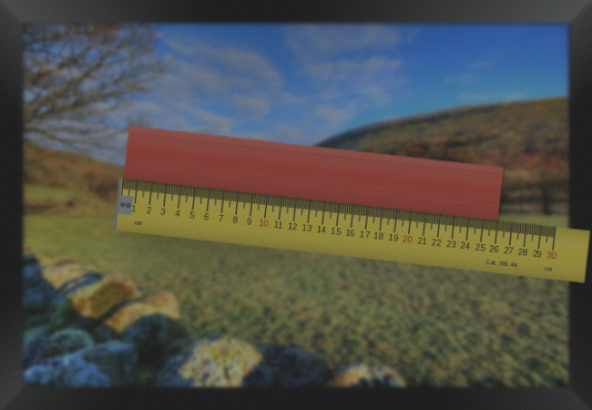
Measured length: 26 cm
